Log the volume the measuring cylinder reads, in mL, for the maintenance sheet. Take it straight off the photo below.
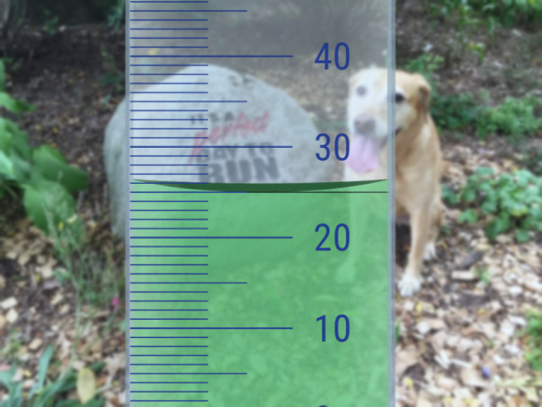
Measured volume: 25 mL
